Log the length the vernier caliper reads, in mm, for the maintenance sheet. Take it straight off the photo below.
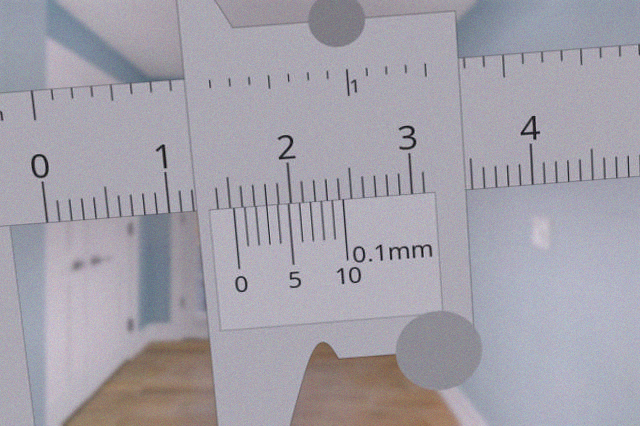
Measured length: 15.3 mm
